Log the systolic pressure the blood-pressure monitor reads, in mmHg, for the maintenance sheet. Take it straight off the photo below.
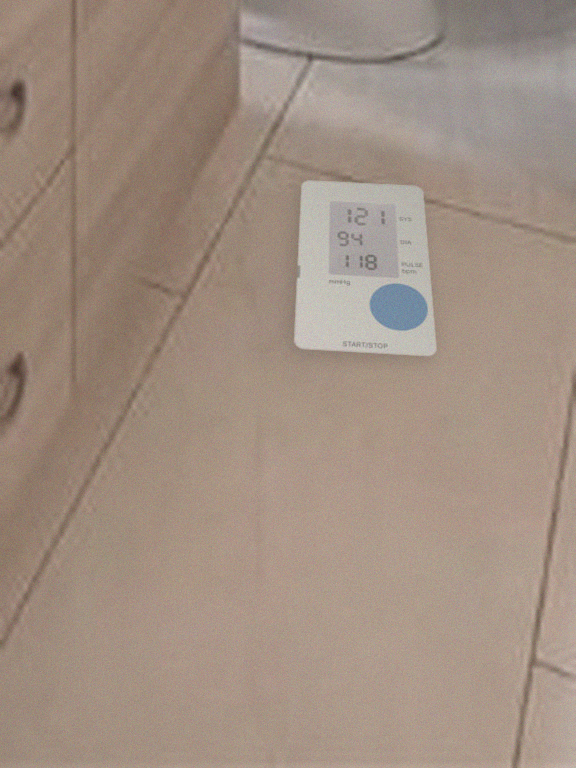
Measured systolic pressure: 121 mmHg
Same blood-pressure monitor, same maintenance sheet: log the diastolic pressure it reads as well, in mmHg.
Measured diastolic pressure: 94 mmHg
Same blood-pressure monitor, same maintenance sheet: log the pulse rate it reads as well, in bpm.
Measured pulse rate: 118 bpm
